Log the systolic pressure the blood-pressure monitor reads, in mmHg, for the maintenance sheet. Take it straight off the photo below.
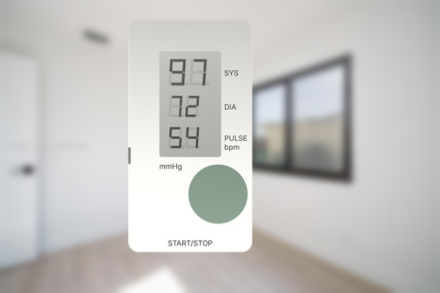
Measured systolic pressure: 97 mmHg
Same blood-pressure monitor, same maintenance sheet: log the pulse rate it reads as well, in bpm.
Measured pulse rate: 54 bpm
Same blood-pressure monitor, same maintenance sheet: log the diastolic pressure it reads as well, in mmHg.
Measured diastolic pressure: 72 mmHg
